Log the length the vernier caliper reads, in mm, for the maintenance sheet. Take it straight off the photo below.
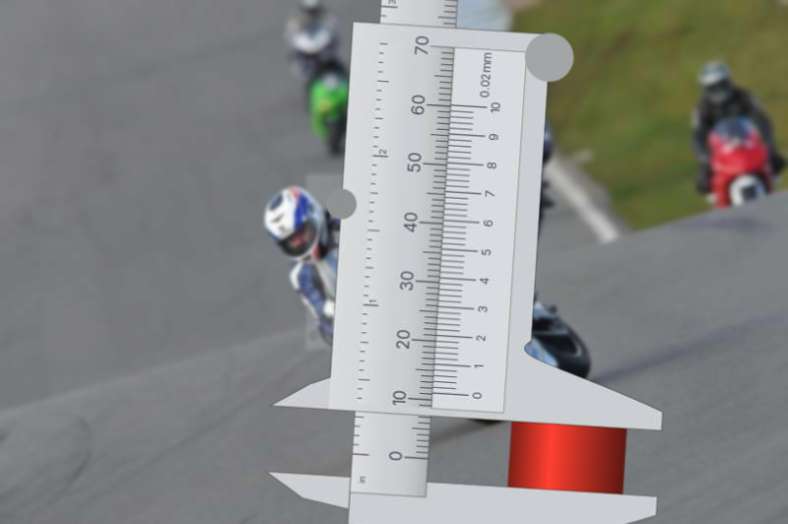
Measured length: 11.2 mm
